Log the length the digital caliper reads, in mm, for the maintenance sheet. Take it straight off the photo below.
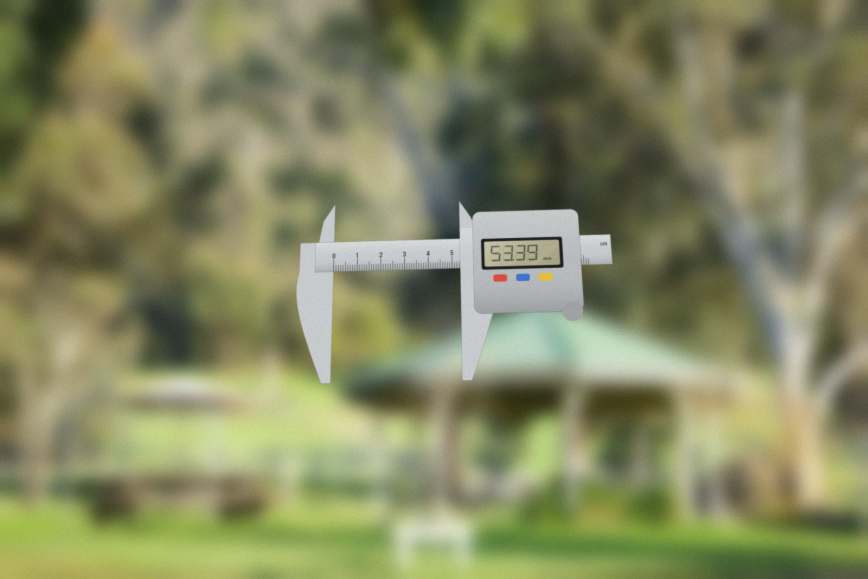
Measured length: 53.39 mm
